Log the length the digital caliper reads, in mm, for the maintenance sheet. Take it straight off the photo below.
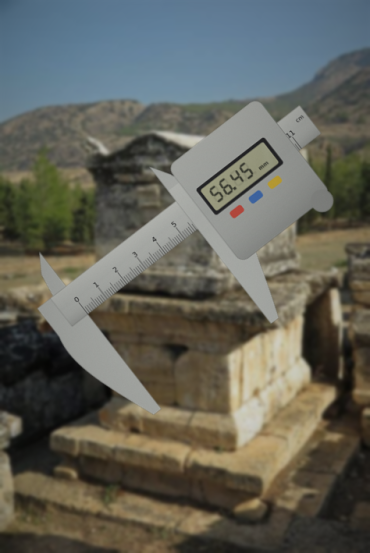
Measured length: 56.45 mm
